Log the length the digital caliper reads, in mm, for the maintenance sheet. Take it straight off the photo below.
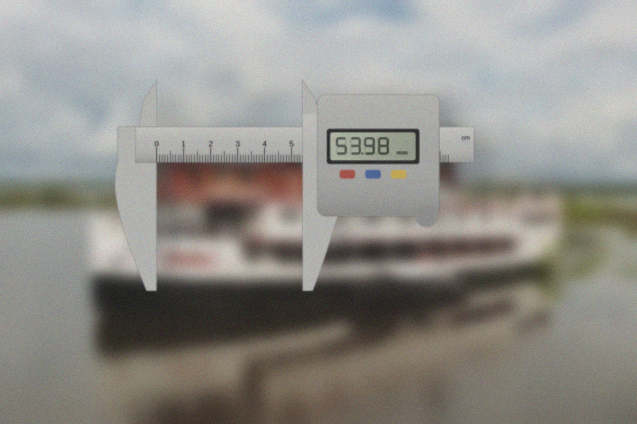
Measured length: 53.98 mm
